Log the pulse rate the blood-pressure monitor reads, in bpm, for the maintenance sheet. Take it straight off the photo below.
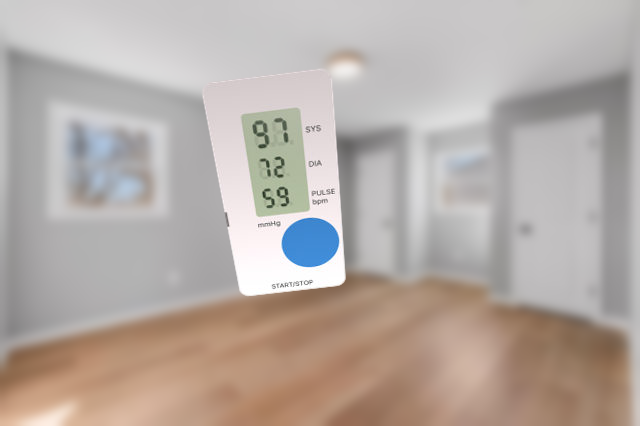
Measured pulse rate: 59 bpm
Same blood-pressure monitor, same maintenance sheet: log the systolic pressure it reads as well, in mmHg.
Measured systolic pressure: 97 mmHg
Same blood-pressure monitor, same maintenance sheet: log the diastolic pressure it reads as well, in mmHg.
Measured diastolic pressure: 72 mmHg
